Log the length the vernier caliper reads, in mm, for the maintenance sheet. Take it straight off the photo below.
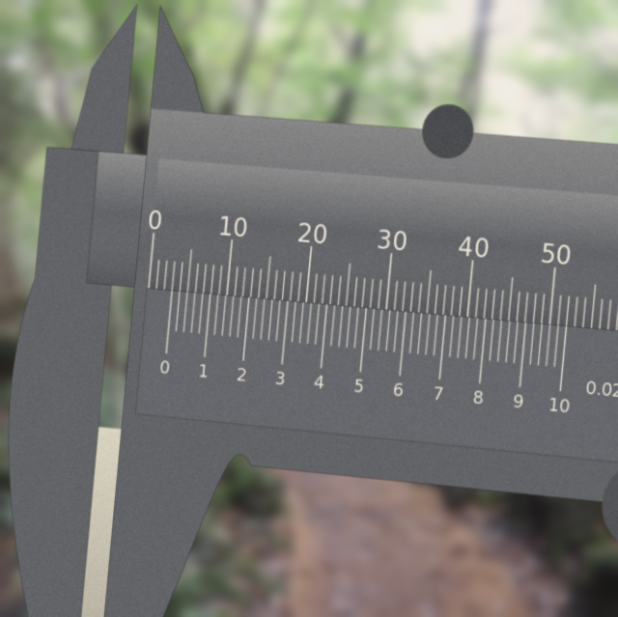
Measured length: 3.0 mm
